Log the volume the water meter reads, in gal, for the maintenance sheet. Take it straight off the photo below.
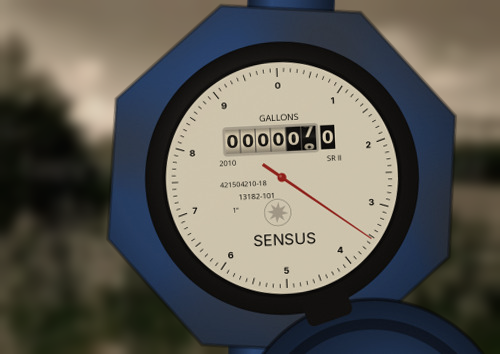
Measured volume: 73.5 gal
